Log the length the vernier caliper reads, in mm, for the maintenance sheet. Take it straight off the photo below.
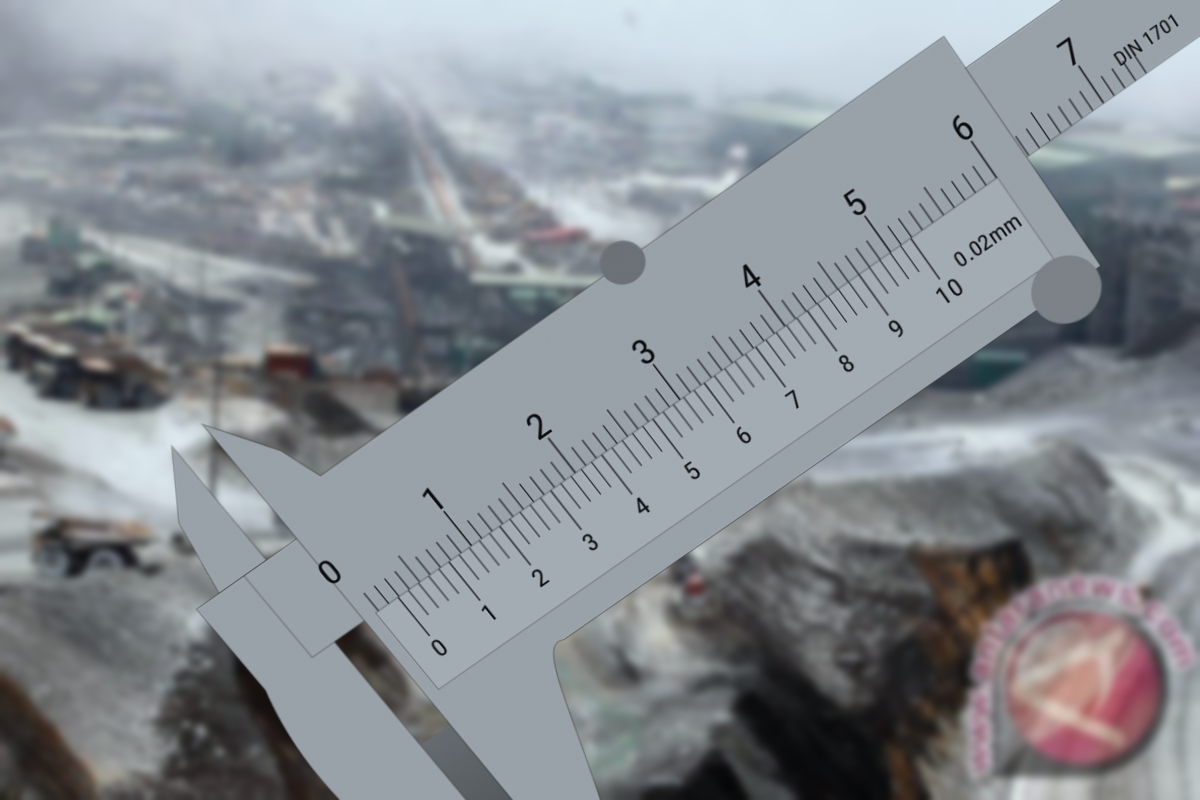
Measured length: 2.9 mm
